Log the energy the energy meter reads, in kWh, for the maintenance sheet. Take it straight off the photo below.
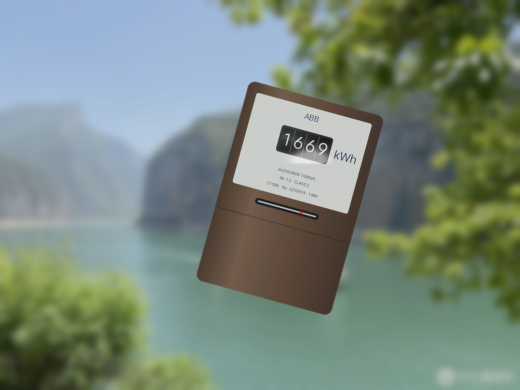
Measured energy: 1669 kWh
